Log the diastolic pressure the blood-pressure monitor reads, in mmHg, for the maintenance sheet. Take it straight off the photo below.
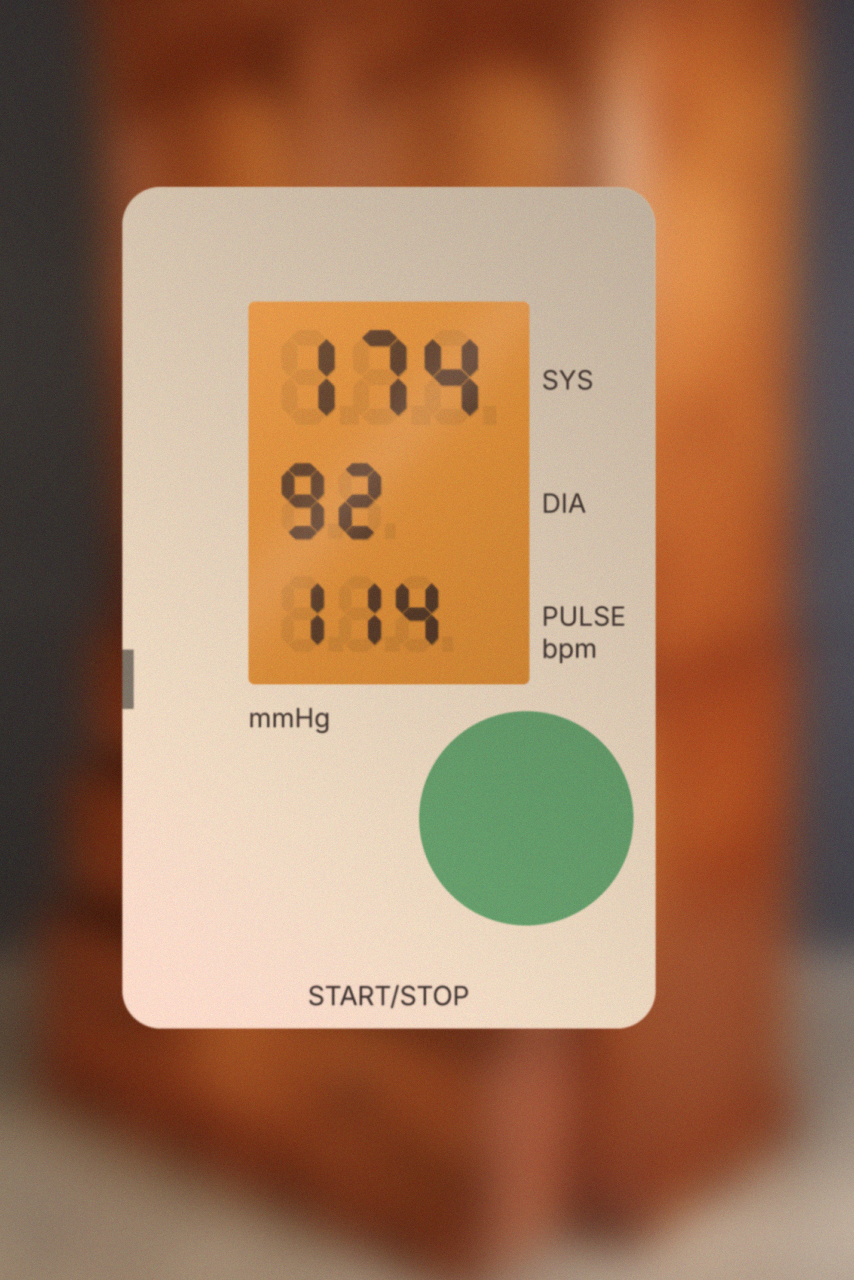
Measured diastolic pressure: 92 mmHg
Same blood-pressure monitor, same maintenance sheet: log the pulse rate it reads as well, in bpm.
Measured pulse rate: 114 bpm
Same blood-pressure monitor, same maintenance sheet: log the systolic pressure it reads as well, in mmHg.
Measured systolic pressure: 174 mmHg
